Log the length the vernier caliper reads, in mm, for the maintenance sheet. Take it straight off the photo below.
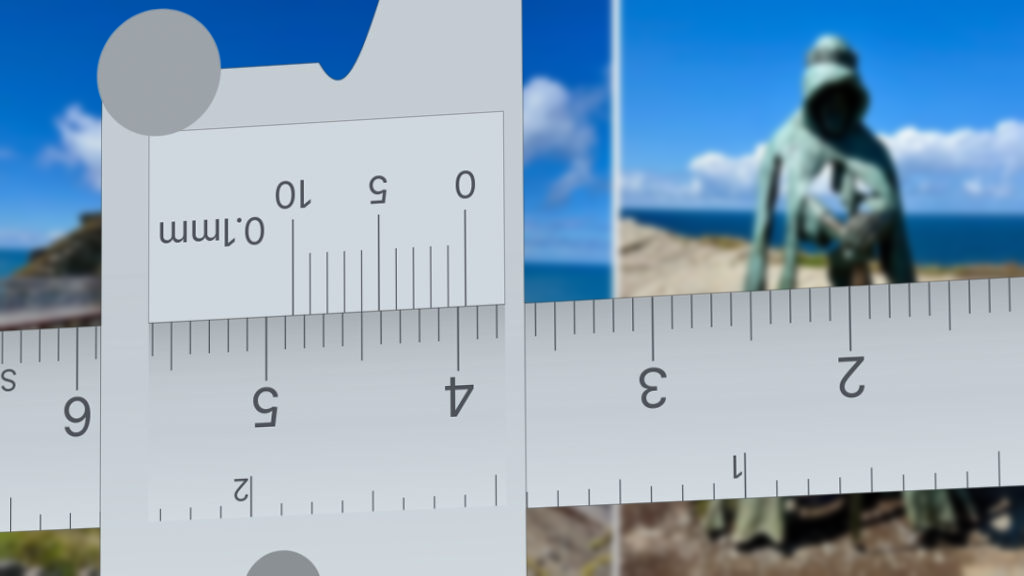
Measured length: 39.6 mm
